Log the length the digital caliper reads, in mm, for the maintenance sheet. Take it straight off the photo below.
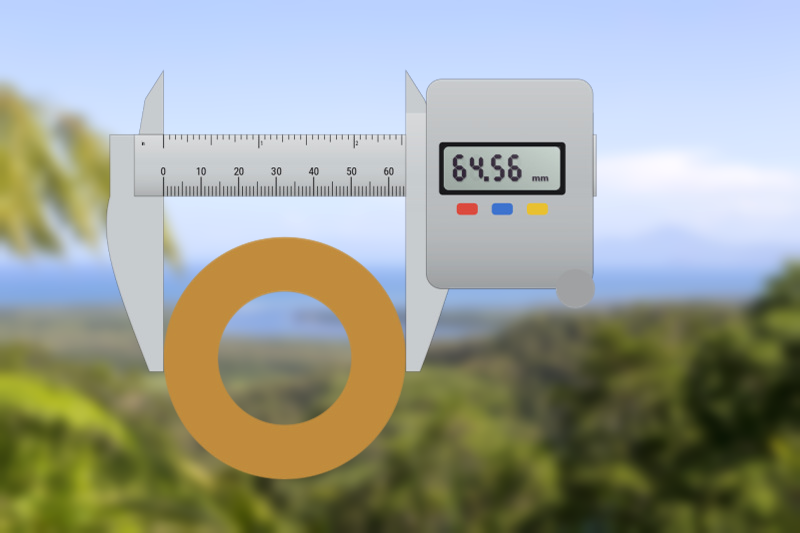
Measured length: 64.56 mm
